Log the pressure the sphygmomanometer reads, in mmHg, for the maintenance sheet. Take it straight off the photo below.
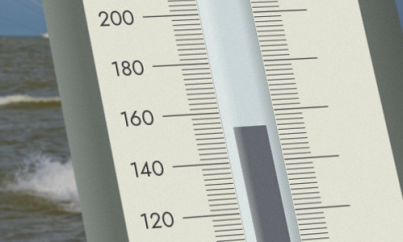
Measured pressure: 154 mmHg
